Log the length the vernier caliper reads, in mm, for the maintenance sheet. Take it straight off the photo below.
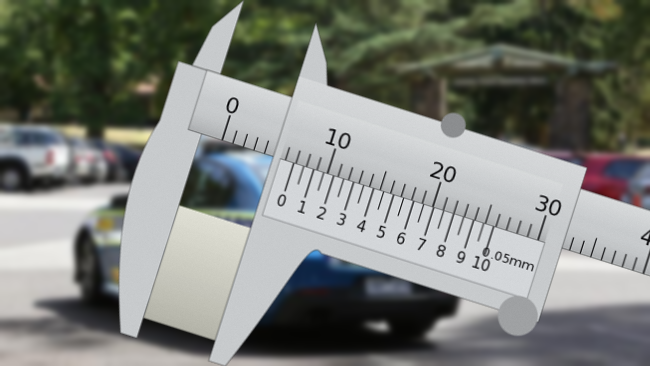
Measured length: 6.8 mm
